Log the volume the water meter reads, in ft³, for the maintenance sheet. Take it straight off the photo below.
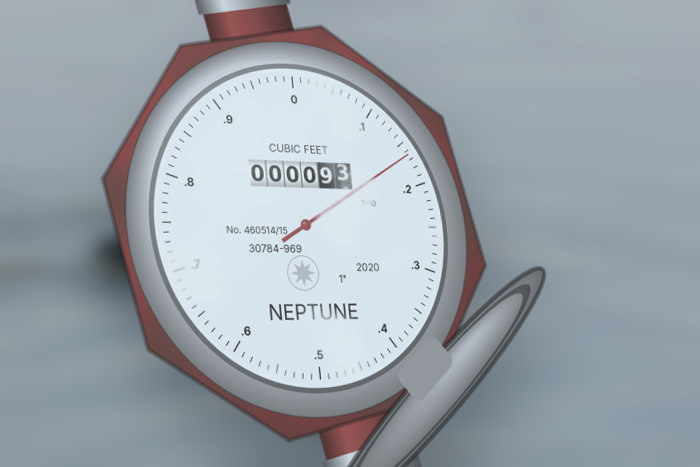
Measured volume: 93.16 ft³
